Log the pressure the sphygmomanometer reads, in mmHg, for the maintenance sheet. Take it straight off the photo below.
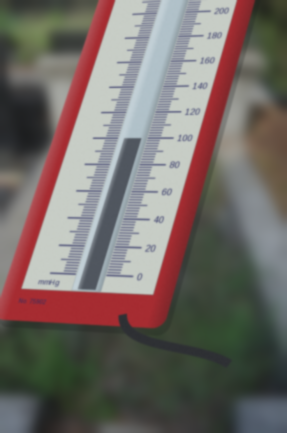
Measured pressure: 100 mmHg
